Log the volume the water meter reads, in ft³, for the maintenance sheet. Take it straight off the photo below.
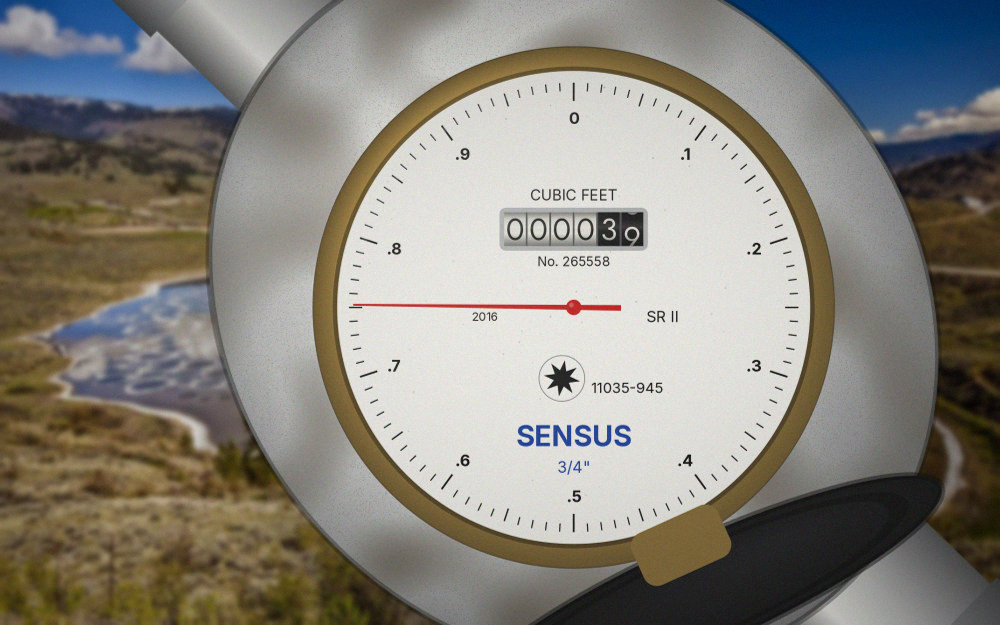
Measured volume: 38.75 ft³
